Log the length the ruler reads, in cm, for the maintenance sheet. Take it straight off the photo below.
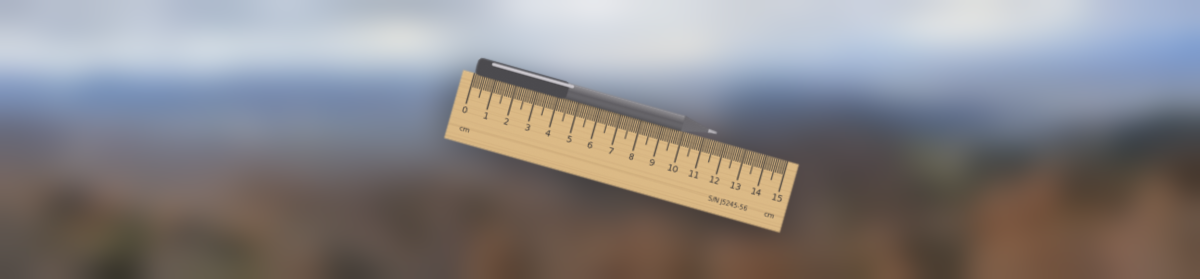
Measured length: 11.5 cm
